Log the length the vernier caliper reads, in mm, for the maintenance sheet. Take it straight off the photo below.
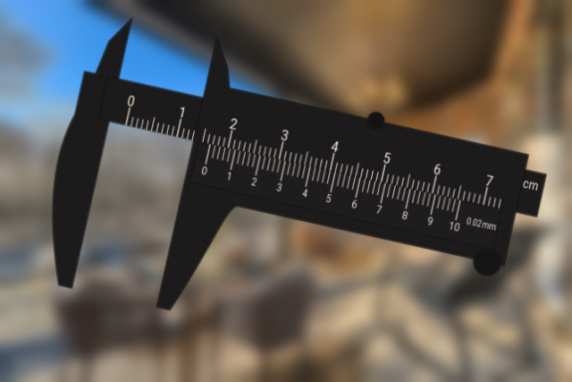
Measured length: 16.5 mm
